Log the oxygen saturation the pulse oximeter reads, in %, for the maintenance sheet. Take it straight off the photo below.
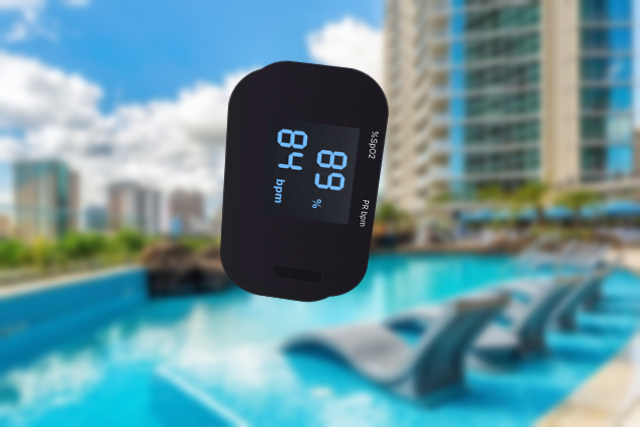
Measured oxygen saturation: 89 %
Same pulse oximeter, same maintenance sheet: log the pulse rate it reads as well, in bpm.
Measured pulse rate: 84 bpm
